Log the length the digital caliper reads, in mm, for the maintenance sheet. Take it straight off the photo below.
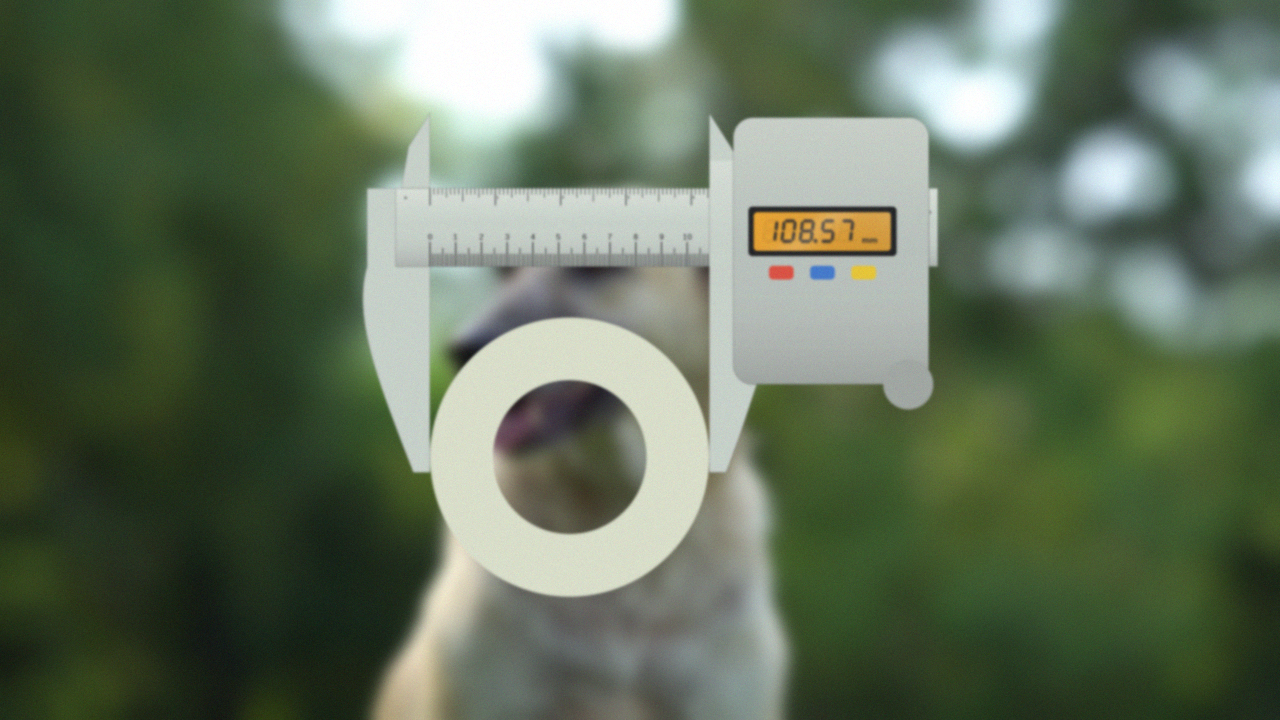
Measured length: 108.57 mm
